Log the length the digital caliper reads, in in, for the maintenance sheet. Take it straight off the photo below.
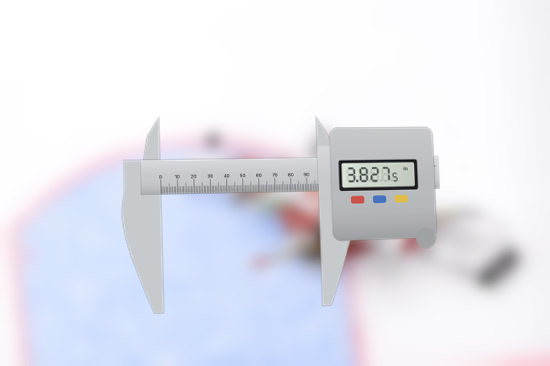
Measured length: 3.8275 in
